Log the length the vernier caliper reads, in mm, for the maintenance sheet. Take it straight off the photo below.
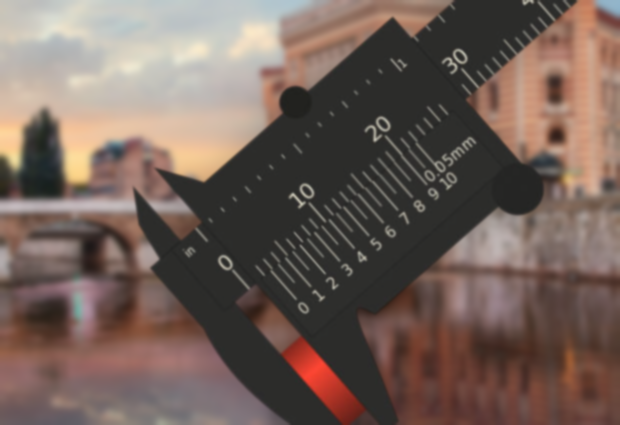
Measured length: 2.8 mm
